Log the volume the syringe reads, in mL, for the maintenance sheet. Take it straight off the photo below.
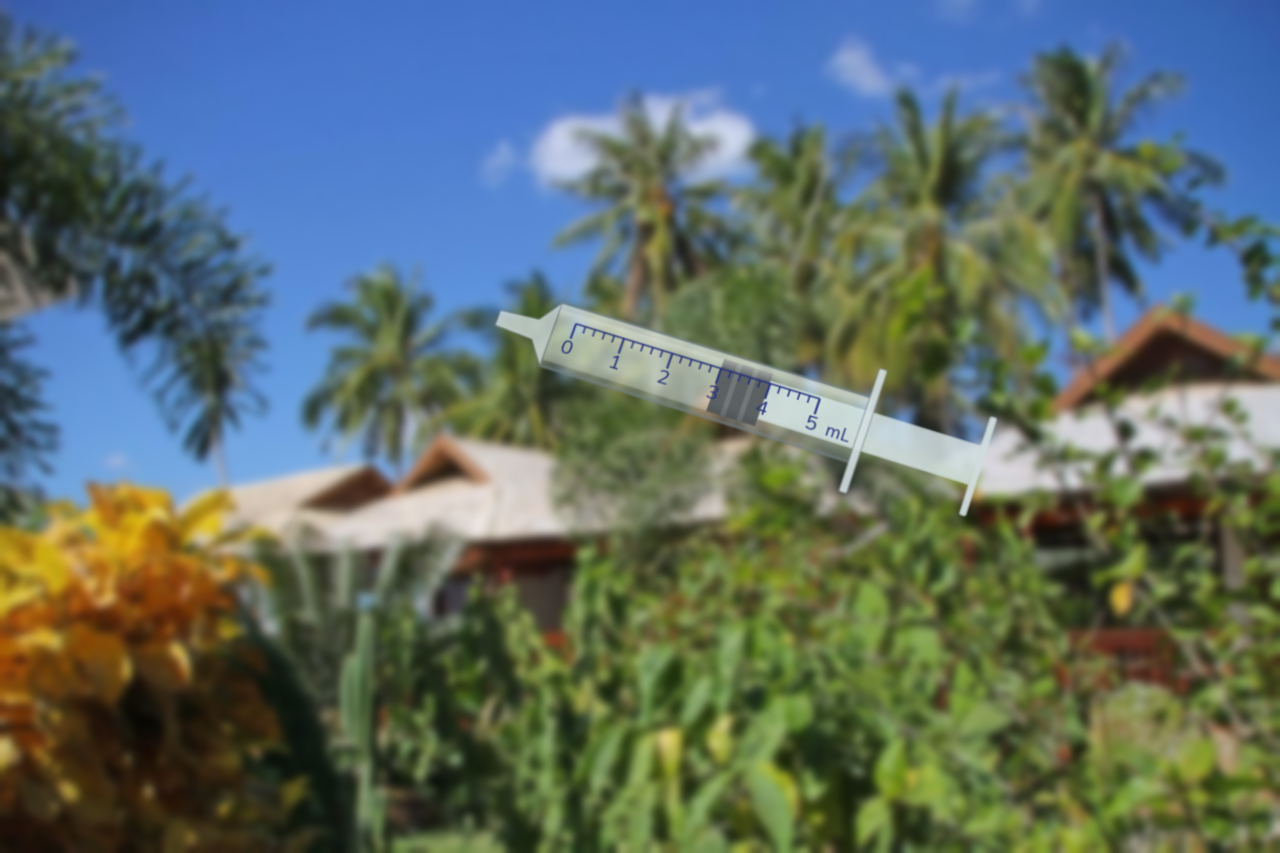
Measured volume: 3 mL
